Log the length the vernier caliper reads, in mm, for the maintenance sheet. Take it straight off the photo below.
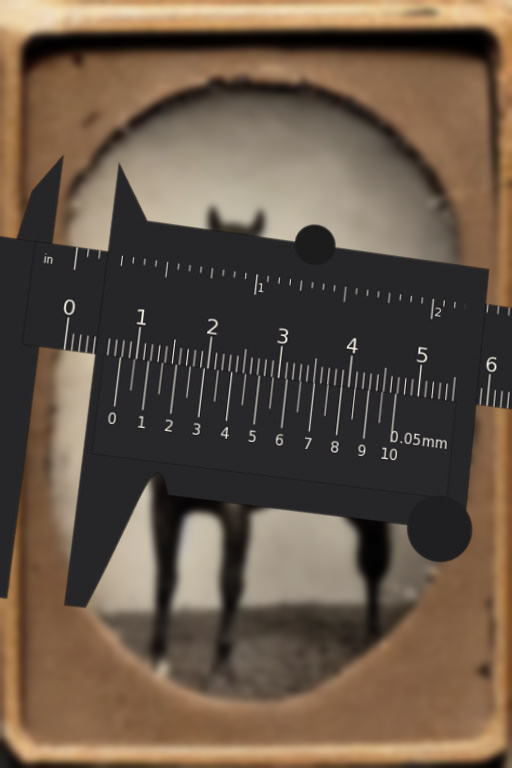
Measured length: 7.8 mm
